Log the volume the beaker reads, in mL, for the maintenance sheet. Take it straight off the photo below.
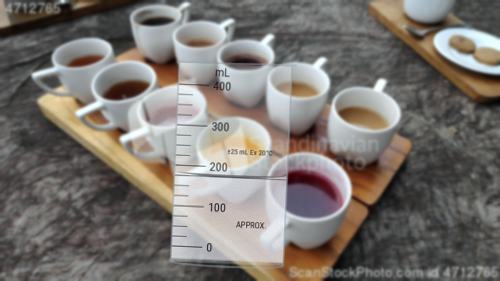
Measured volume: 175 mL
